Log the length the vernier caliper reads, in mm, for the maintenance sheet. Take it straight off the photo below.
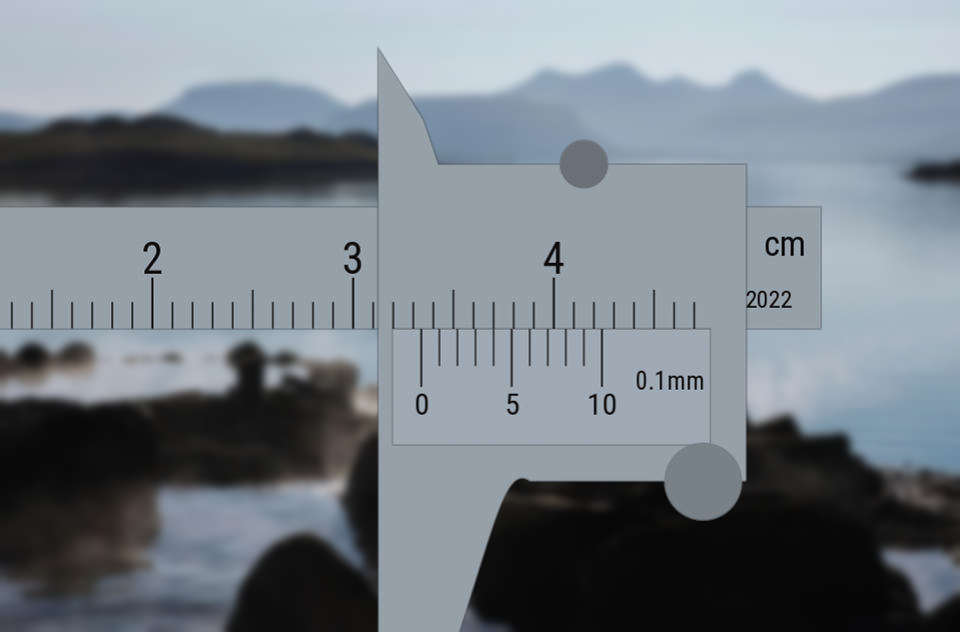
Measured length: 33.4 mm
